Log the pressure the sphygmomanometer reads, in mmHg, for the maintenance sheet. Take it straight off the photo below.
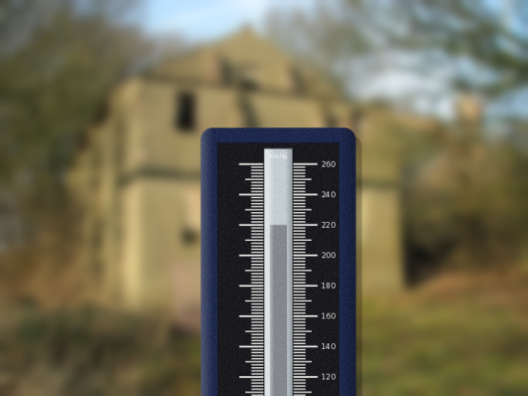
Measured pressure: 220 mmHg
